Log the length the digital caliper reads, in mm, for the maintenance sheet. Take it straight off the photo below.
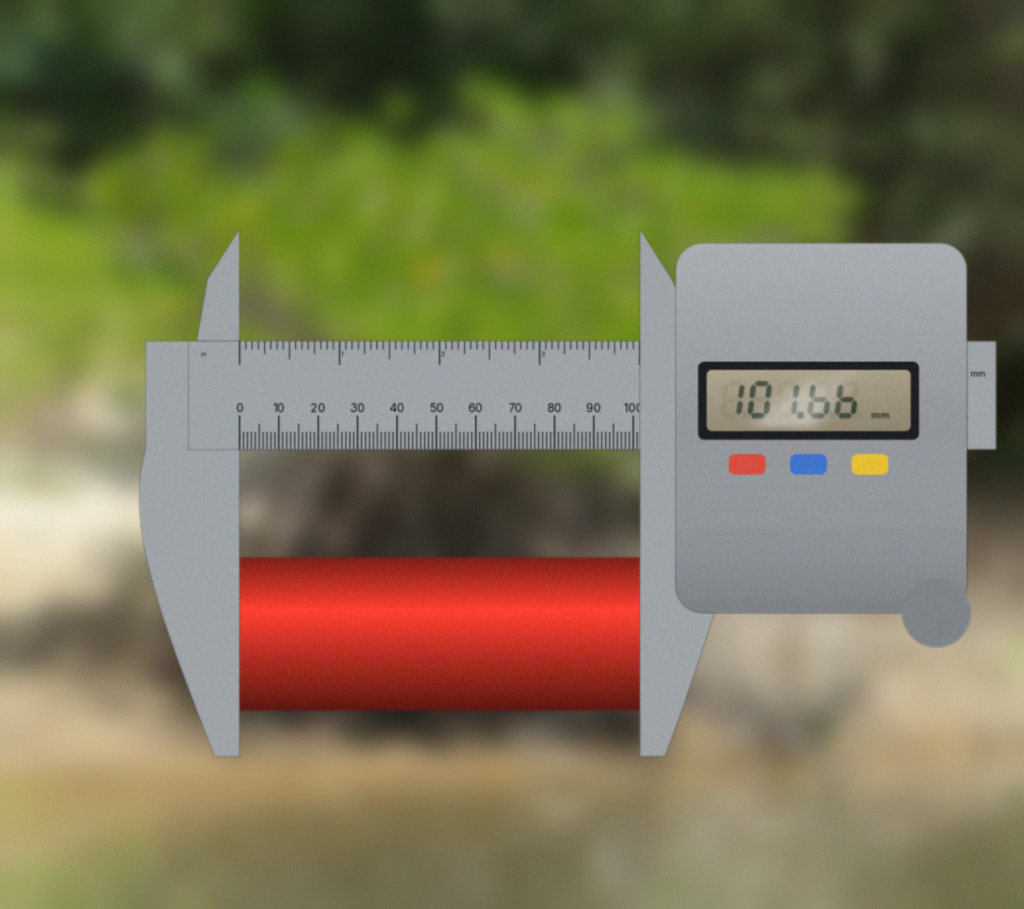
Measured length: 101.66 mm
